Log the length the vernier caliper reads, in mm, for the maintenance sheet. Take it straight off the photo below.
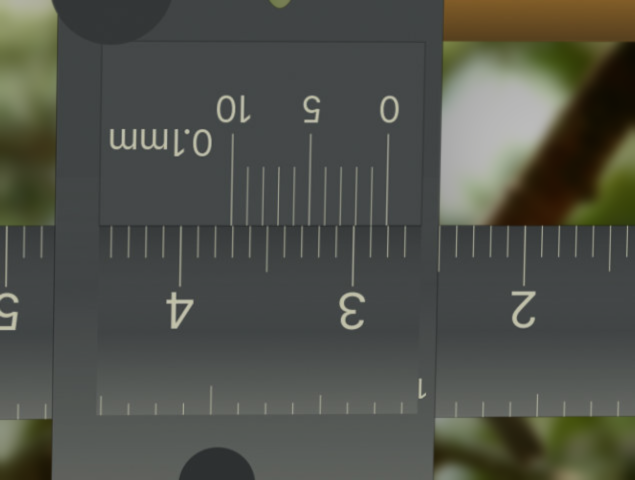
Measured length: 28.1 mm
